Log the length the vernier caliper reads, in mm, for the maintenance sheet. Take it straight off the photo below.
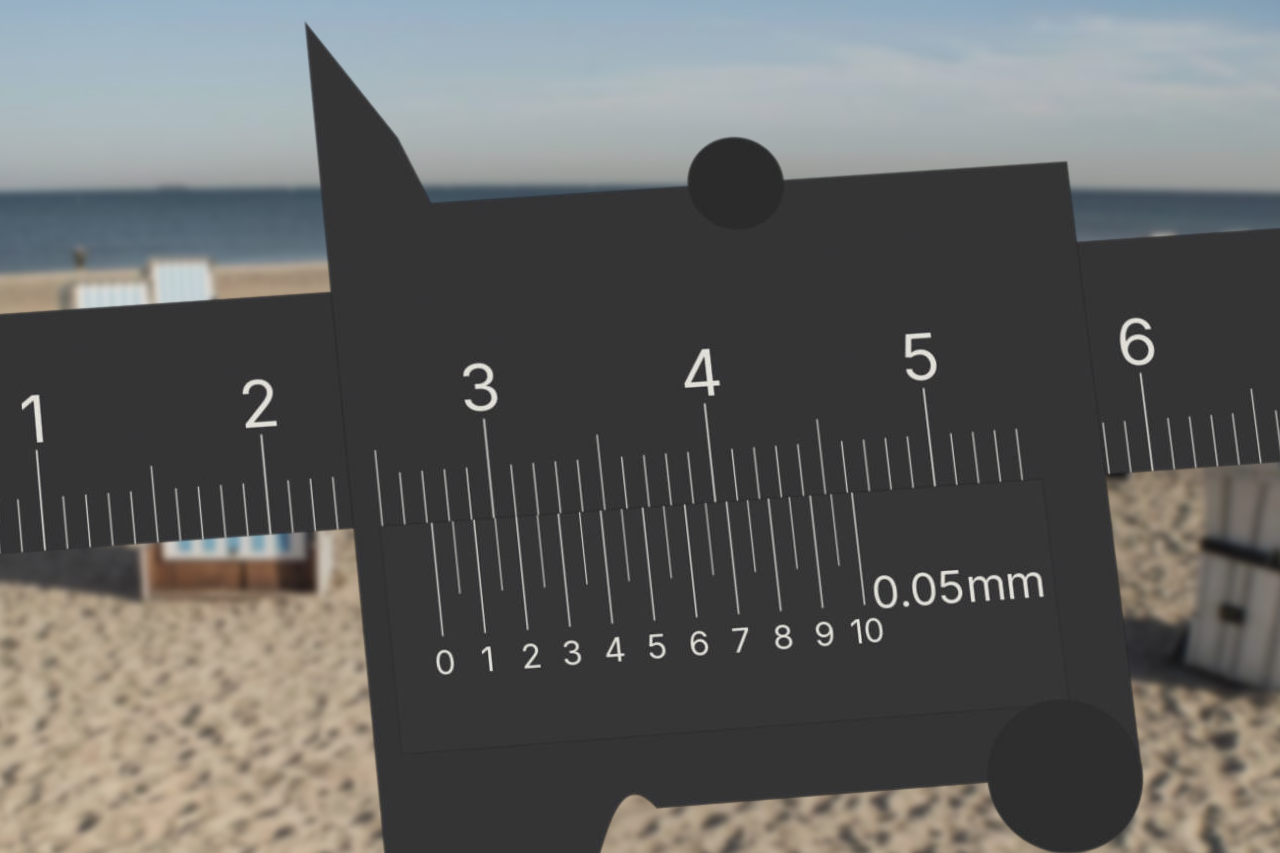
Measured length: 27.2 mm
